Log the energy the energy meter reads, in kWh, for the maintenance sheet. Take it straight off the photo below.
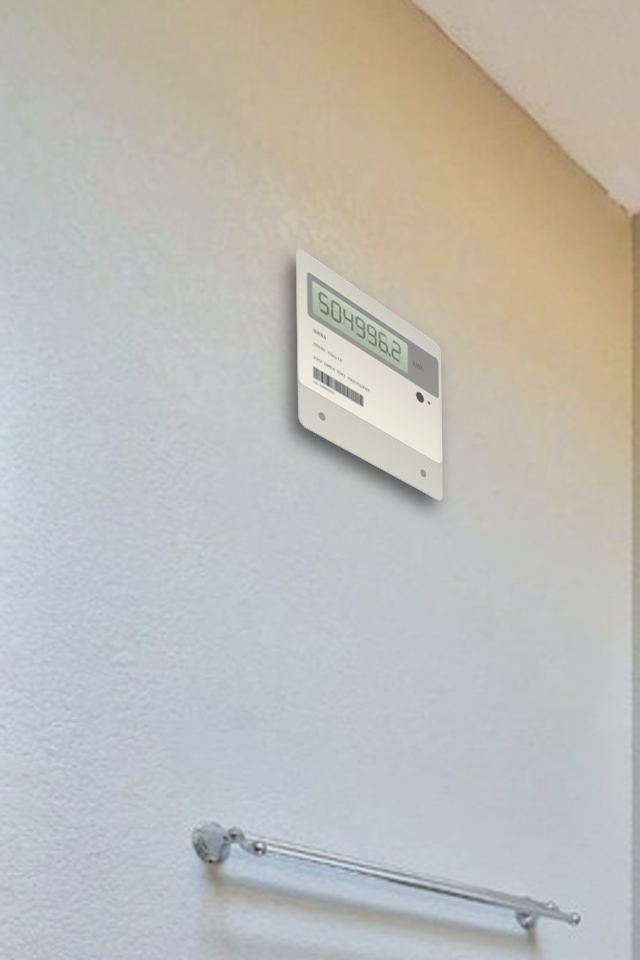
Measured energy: 504996.2 kWh
